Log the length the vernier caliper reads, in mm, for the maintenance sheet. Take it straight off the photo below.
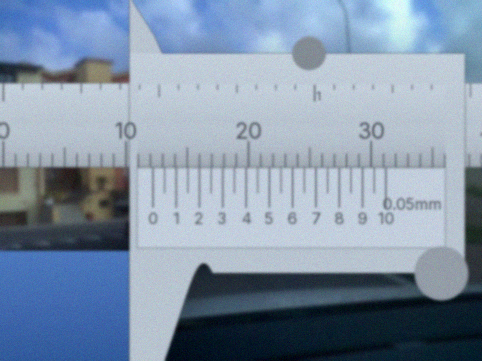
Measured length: 12.2 mm
